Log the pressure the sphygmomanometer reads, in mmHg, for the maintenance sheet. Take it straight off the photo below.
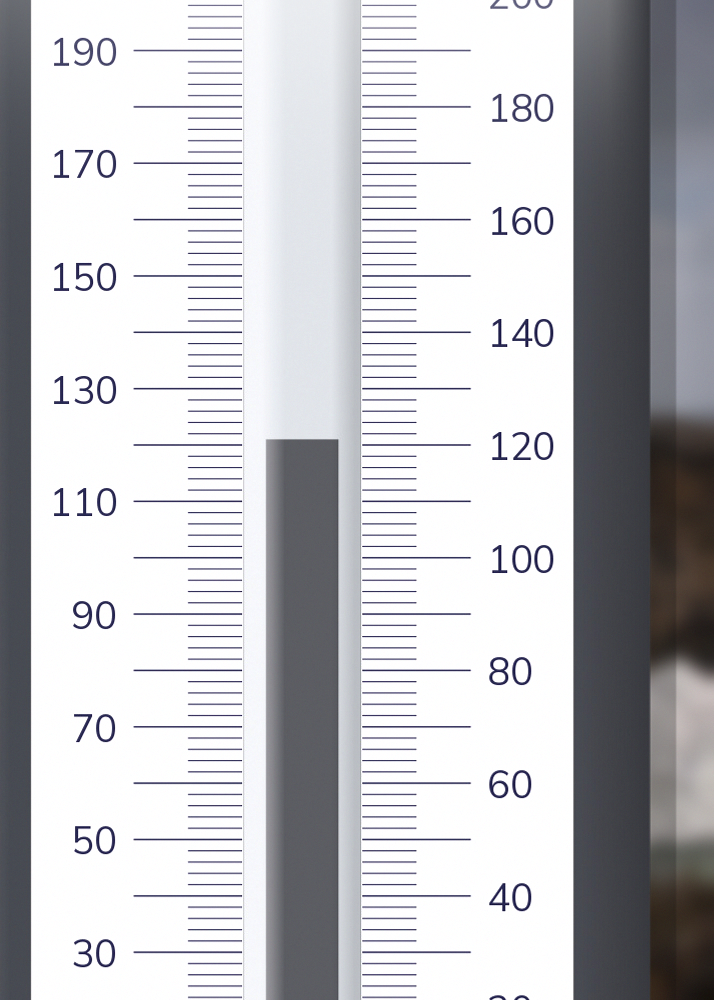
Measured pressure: 121 mmHg
